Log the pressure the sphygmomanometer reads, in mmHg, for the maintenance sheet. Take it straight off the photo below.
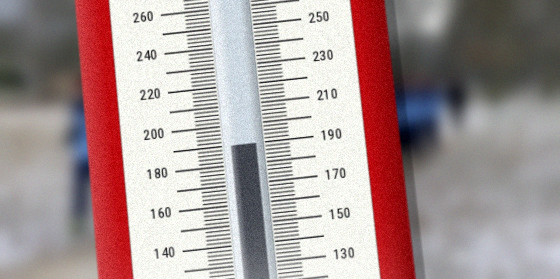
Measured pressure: 190 mmHg
